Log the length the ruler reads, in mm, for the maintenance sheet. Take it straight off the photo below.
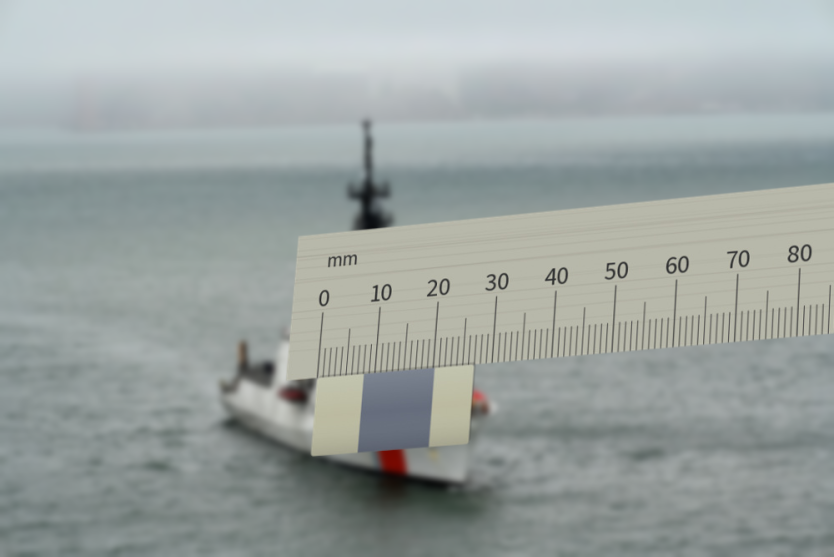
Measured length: 27 mm
